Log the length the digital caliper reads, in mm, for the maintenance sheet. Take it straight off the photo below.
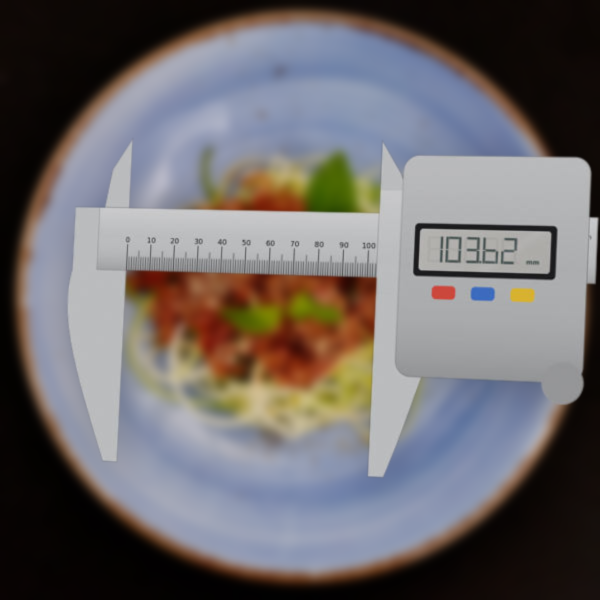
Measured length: 103.62 mm
